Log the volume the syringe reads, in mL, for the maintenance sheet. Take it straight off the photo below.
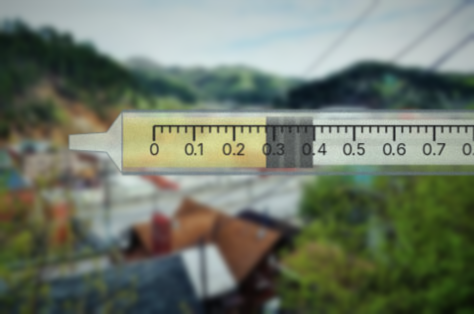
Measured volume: 0.28 mL
